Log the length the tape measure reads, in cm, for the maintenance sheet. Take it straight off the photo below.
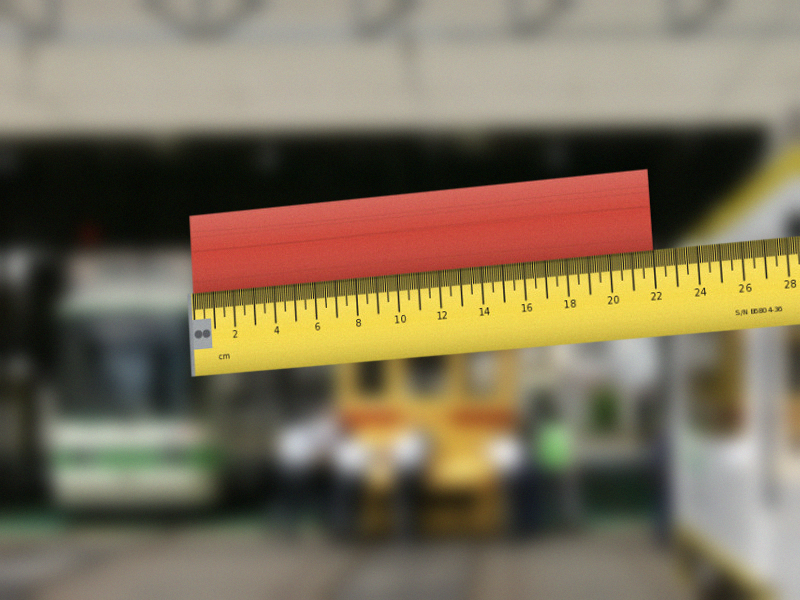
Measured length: 22 cm
